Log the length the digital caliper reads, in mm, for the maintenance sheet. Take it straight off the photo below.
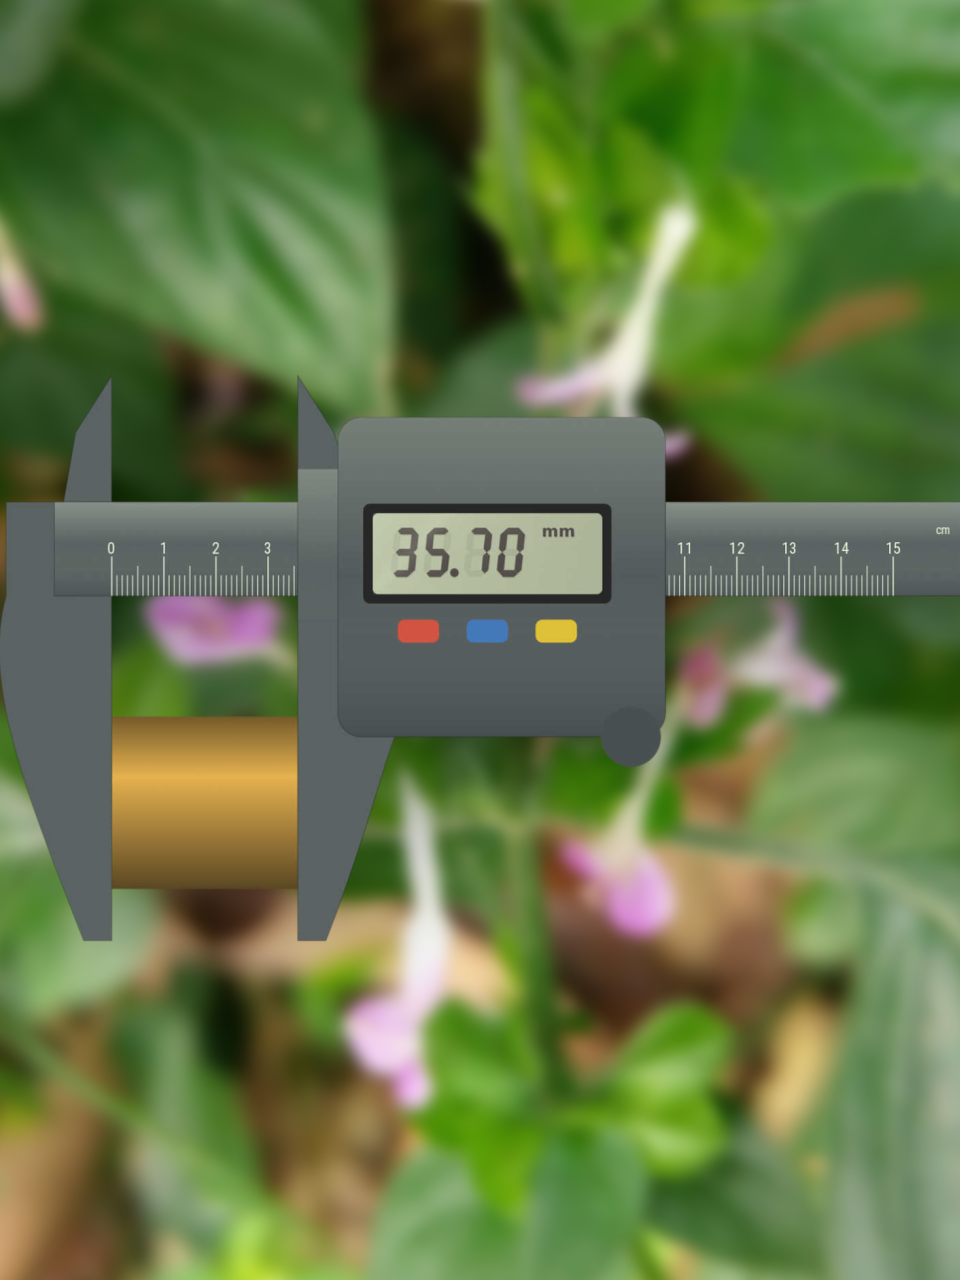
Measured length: 35.70 mm
